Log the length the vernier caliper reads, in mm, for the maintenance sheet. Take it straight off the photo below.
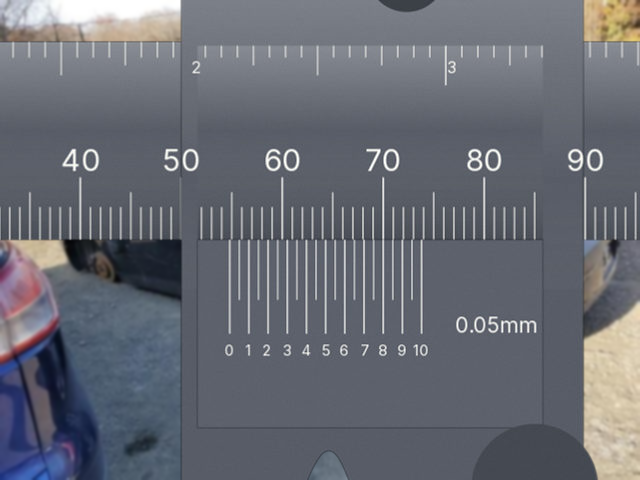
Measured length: 54.8 mm
